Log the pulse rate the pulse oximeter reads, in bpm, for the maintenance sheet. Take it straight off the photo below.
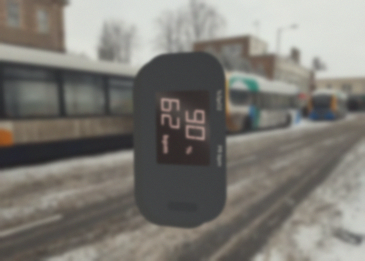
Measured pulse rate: 62 bpm
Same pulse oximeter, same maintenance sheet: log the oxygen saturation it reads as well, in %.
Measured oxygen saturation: 90 %
